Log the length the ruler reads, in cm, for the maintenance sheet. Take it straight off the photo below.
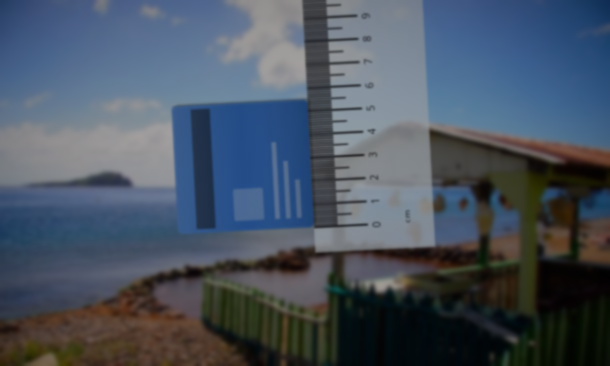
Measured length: 5.5 cm
